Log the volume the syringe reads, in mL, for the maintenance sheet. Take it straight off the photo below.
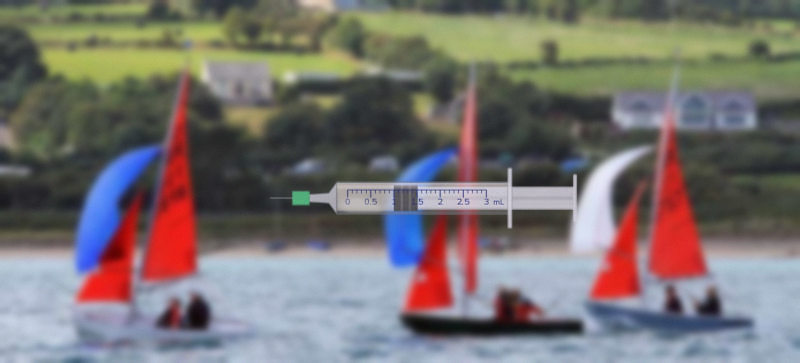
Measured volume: 1 mL
